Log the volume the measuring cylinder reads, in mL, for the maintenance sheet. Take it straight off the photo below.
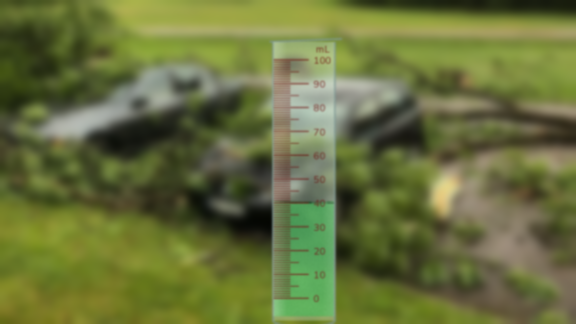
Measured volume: 40 mL
